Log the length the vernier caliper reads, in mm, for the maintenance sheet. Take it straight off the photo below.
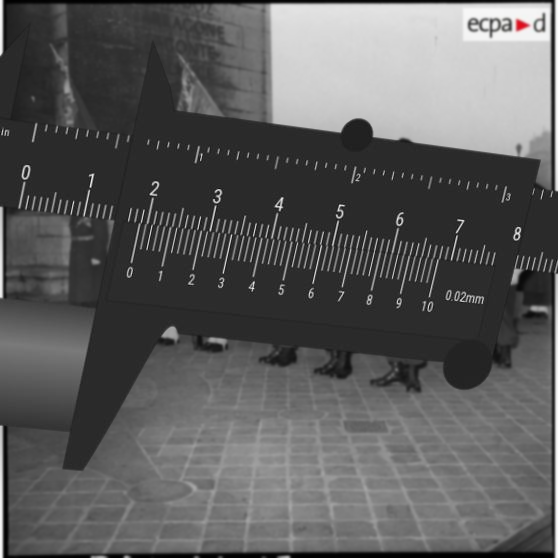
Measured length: 18.8 mm
